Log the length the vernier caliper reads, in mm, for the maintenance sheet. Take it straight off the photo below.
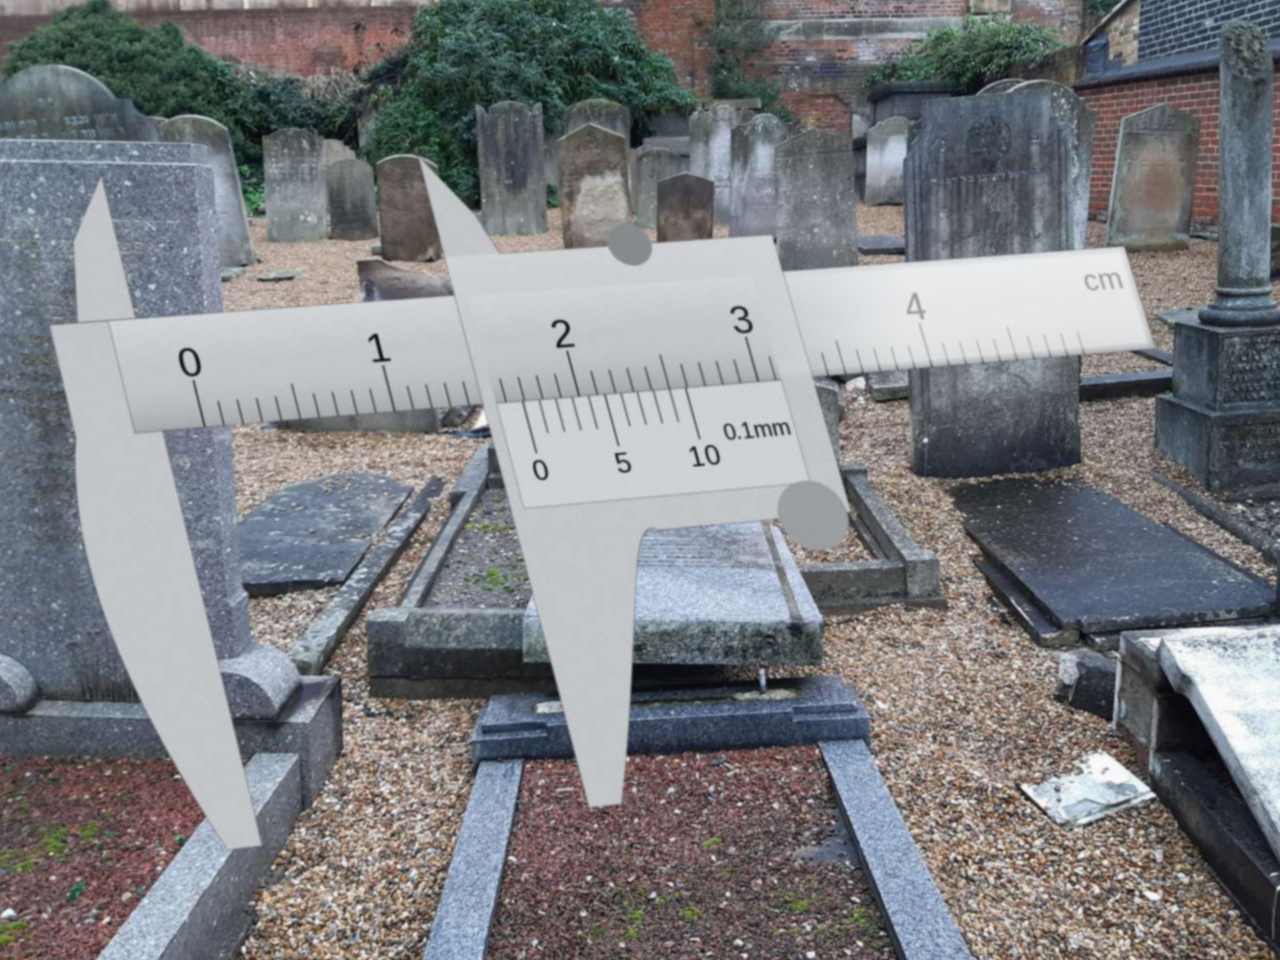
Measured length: 16.9 mm
